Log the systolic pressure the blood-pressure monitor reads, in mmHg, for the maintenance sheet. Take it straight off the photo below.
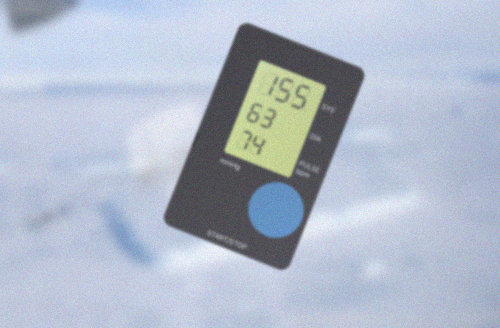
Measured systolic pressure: 155 mmHg
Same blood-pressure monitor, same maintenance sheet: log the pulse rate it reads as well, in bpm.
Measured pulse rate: 74 bpm
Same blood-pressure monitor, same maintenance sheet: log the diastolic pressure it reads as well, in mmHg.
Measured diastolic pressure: 63 mmHg
